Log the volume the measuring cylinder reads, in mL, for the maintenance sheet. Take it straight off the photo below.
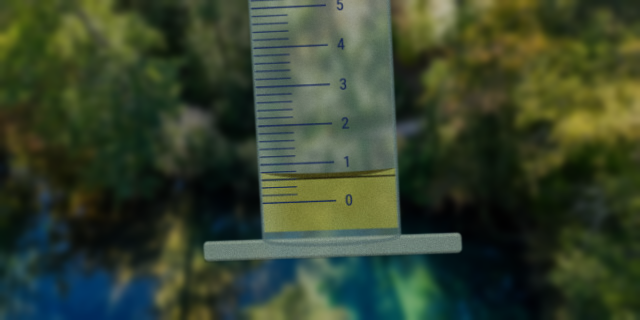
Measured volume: 0.6 mL
